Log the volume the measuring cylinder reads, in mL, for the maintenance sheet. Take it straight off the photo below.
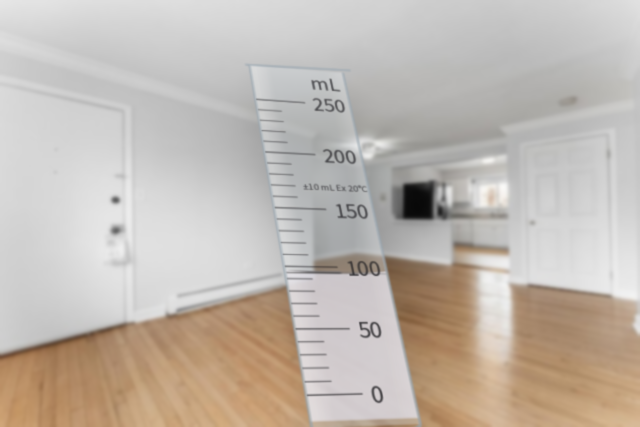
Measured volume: 95 mL
